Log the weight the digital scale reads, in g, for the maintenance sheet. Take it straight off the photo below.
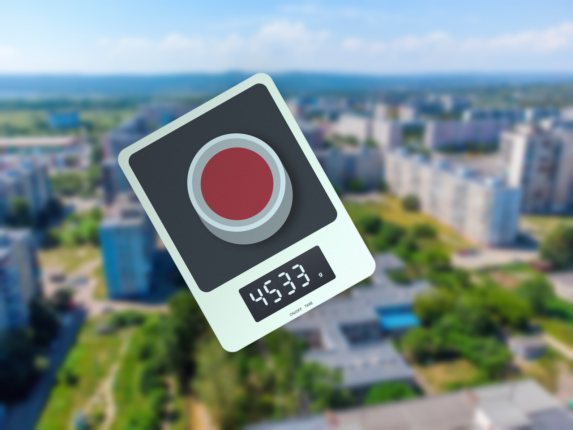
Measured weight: 4533 g
